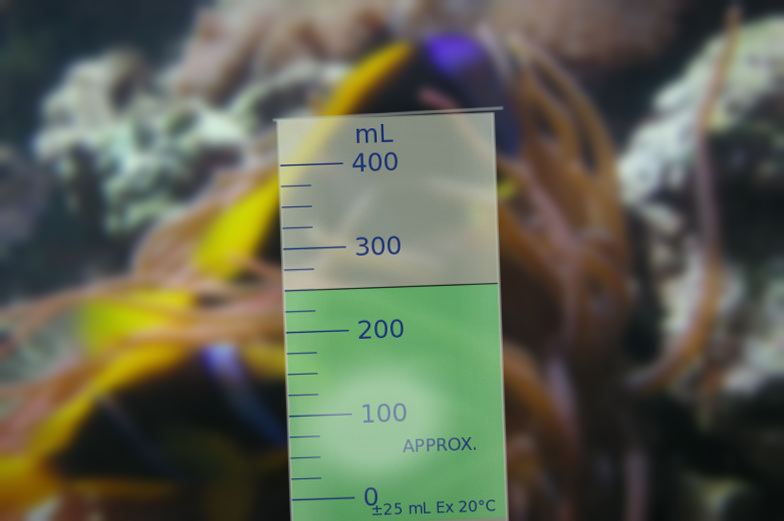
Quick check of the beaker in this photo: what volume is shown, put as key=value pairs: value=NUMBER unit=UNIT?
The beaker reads value=250 unit=mL
